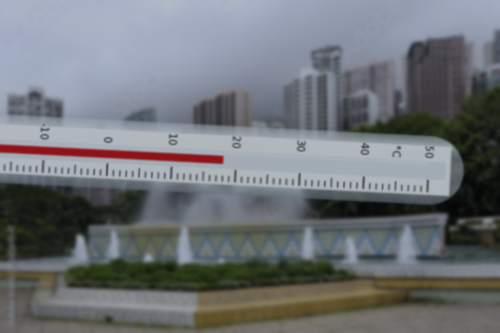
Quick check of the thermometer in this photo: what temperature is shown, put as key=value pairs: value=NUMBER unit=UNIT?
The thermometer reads value=18 unit=°C
